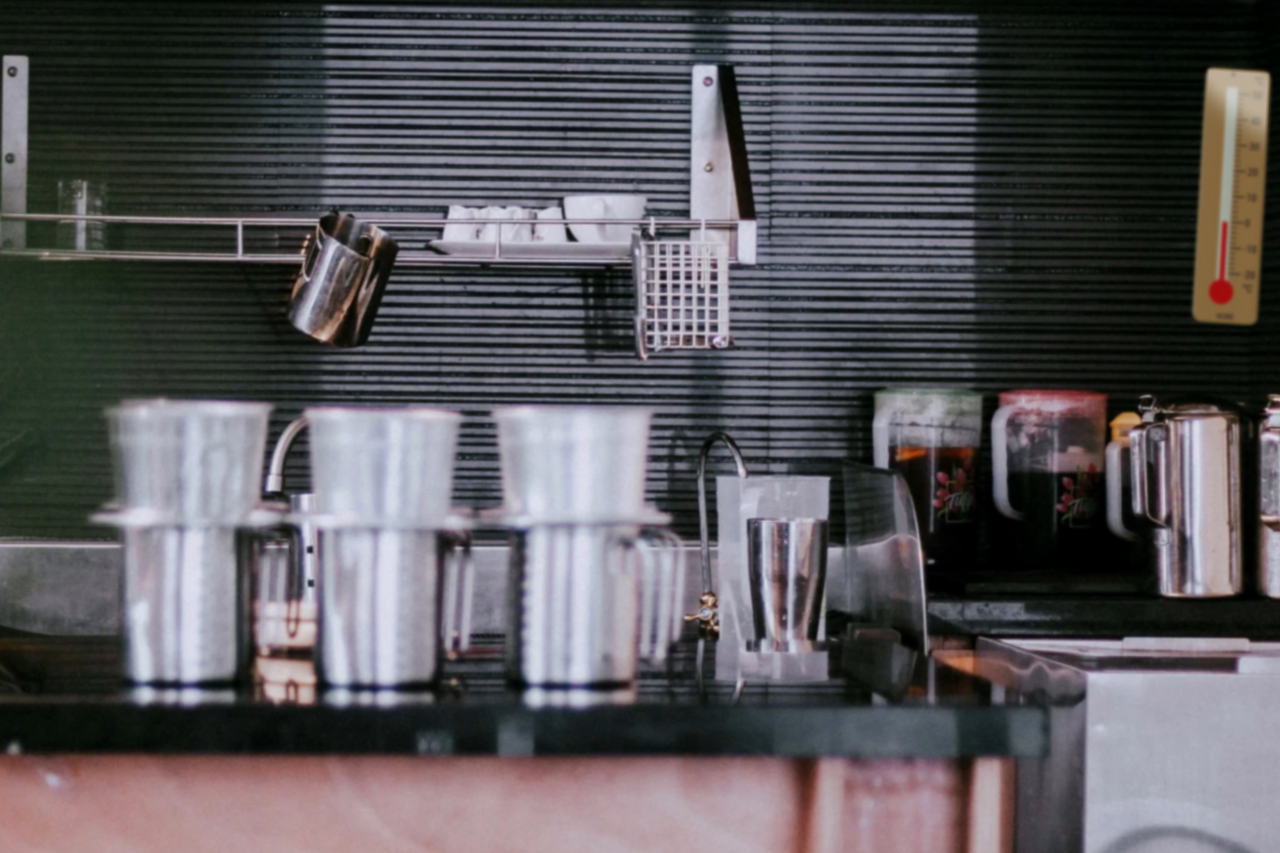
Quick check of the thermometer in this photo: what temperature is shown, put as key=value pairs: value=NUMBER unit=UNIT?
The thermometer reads value=0 unit=°C
